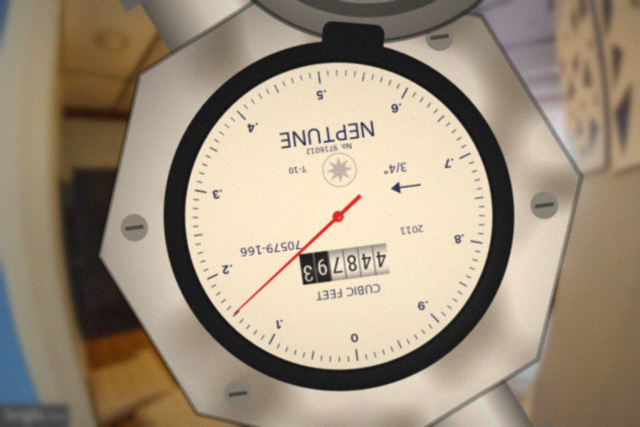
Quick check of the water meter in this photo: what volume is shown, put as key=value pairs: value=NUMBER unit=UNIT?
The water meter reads value=448793.15 unit=ft³
